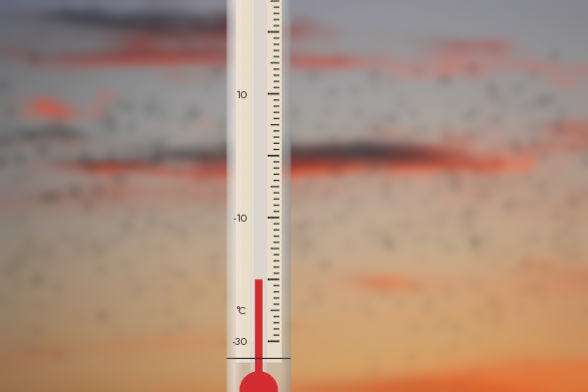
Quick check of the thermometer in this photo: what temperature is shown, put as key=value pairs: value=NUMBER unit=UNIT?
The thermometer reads value=-20 unit=°C
